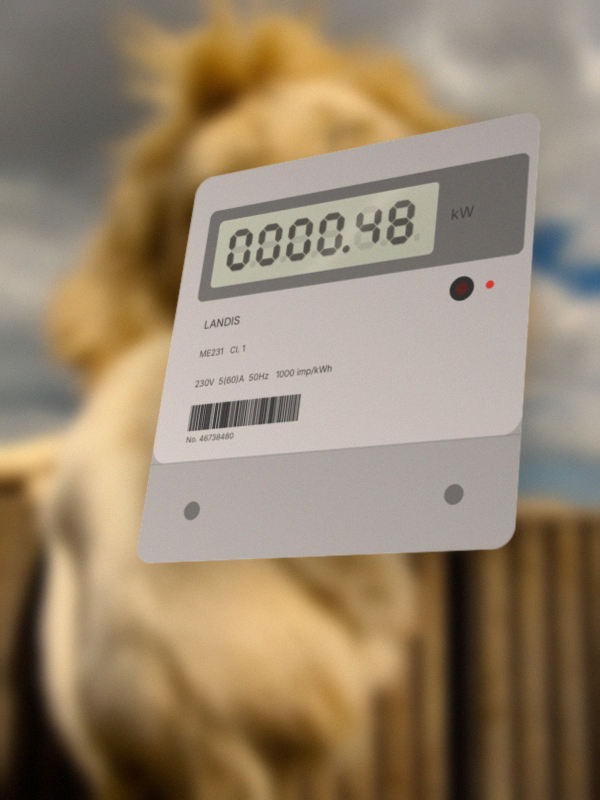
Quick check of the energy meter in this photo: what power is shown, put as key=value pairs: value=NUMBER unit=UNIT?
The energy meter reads value=0.48 unit=kW
